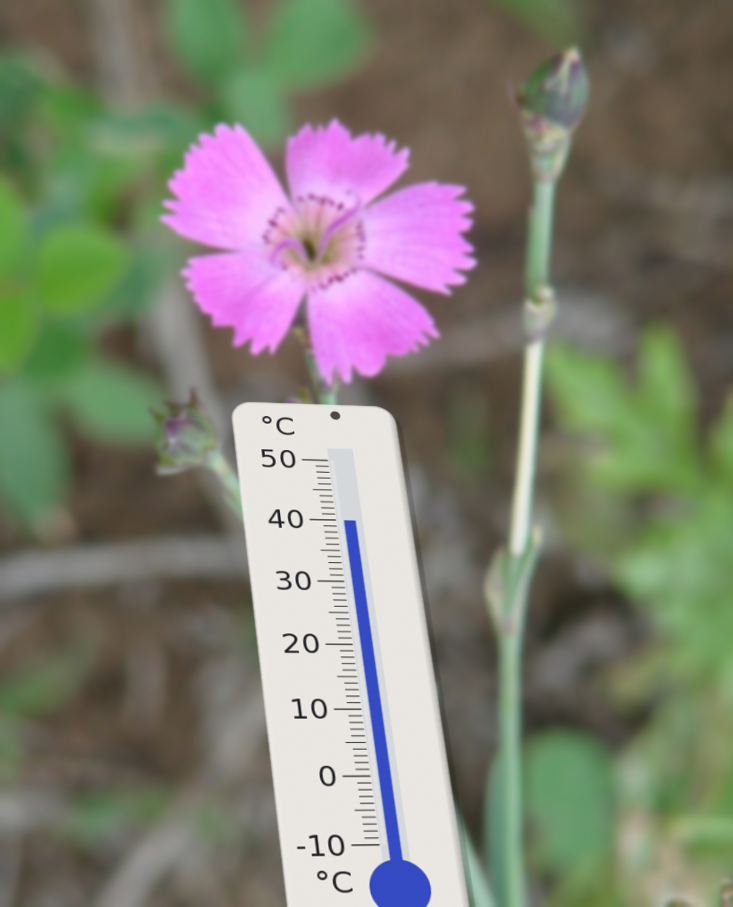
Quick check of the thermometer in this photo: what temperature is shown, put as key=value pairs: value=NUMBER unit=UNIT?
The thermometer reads value=40 unit=°C
